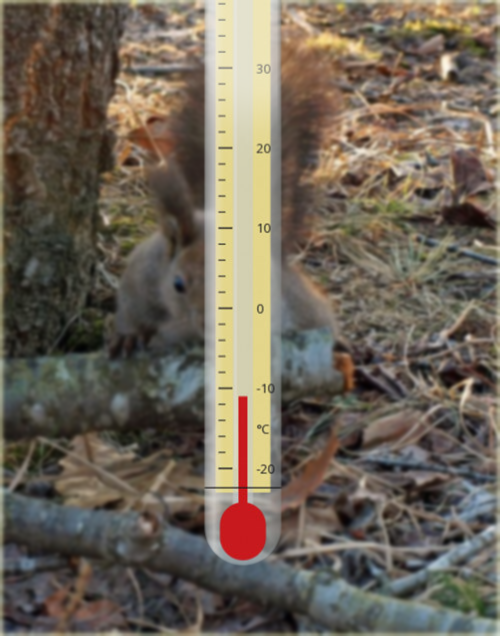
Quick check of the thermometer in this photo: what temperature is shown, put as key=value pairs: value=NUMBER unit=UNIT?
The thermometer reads value=-11 unit=°C
